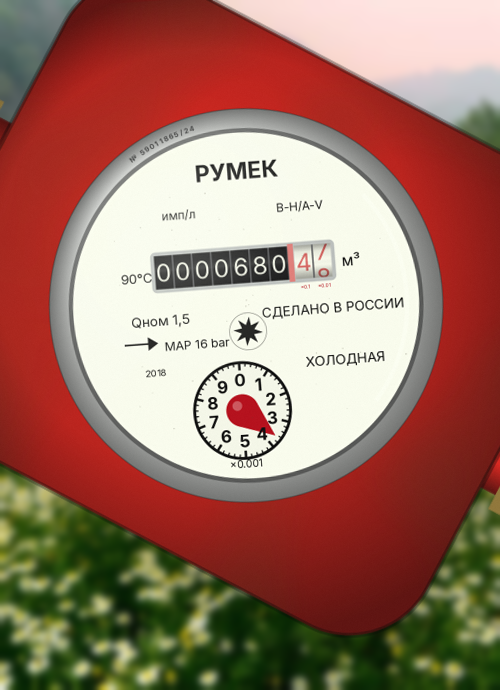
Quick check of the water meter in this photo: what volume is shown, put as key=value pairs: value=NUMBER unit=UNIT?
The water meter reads value=680.473 unit=m³
